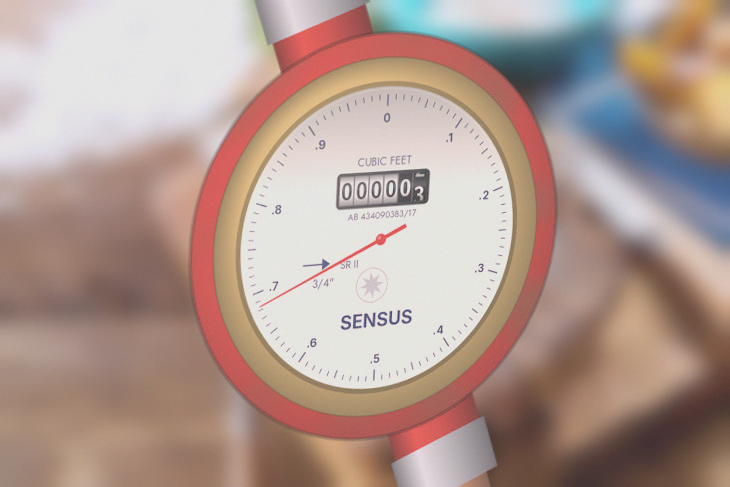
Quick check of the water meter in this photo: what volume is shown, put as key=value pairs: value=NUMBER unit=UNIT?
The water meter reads value=2.68 unit=ft³
